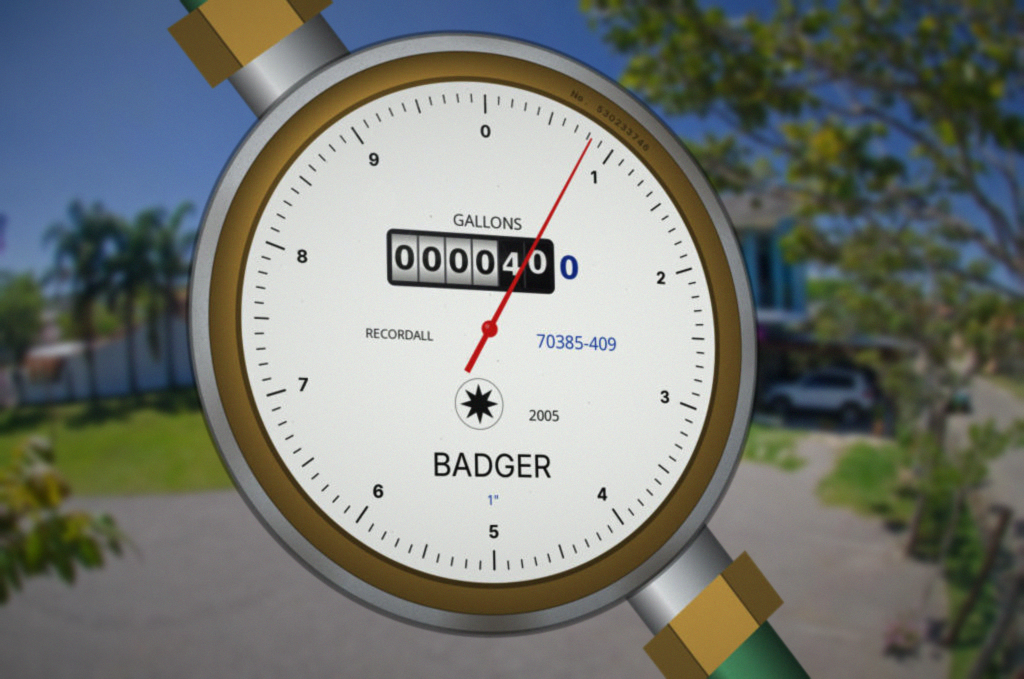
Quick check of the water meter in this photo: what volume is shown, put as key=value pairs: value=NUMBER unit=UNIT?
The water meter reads value=400.8 unit=gal
